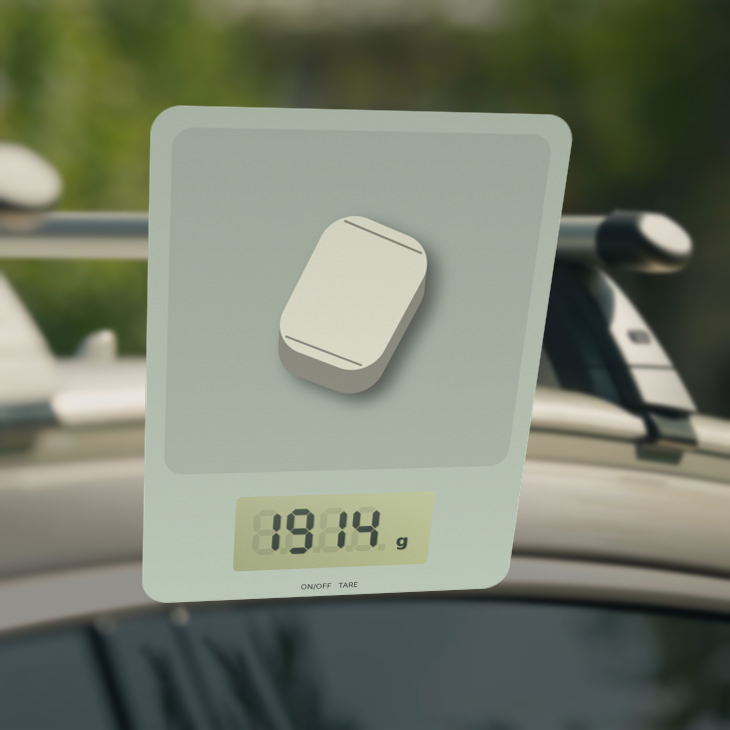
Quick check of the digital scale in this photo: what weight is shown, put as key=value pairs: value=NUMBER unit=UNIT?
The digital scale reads value=1914 unit=g
